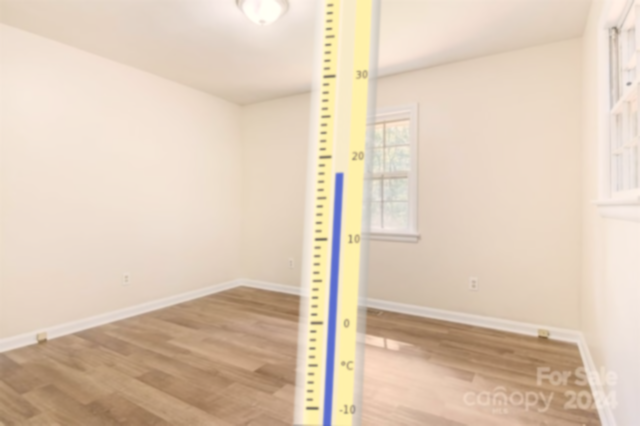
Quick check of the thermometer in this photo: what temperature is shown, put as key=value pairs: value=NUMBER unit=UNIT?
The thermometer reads value=18 unit=°C
